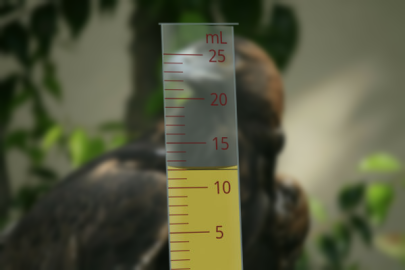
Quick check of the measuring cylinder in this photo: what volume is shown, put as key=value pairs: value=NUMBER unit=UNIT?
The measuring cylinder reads value=12 unit=mL
